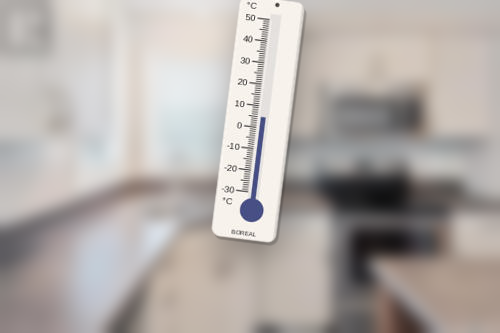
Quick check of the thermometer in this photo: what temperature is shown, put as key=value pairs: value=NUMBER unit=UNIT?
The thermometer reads value=5 unit=°C
